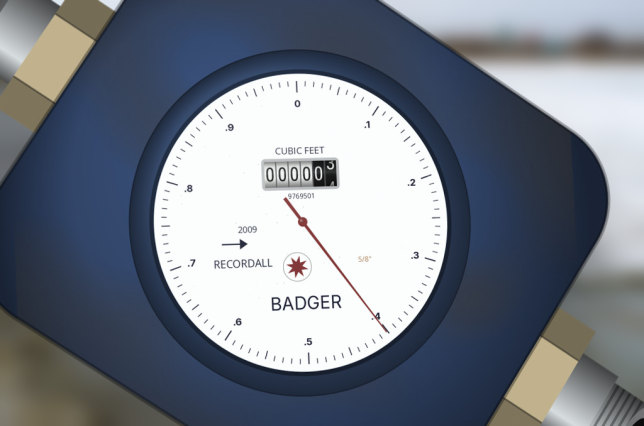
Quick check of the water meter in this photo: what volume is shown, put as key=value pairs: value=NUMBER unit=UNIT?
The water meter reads value=3.40 unit=ft³
